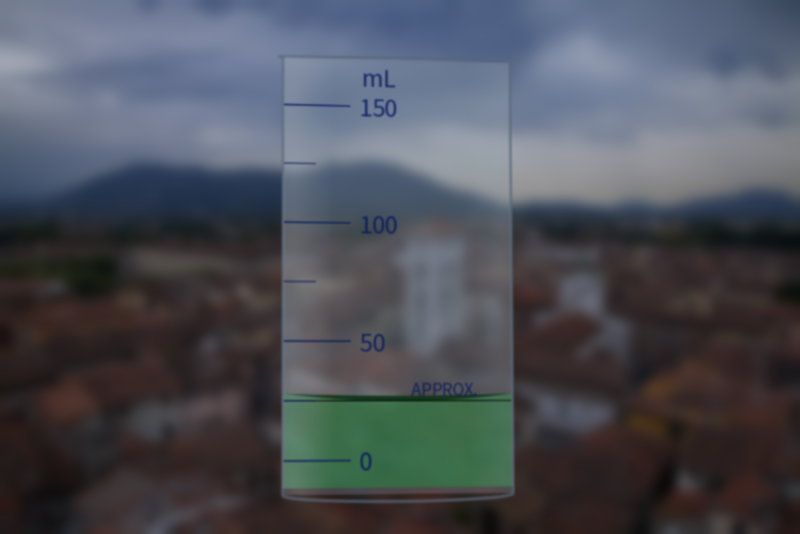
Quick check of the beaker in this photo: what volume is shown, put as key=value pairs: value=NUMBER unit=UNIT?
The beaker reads value=25 unit=mL
